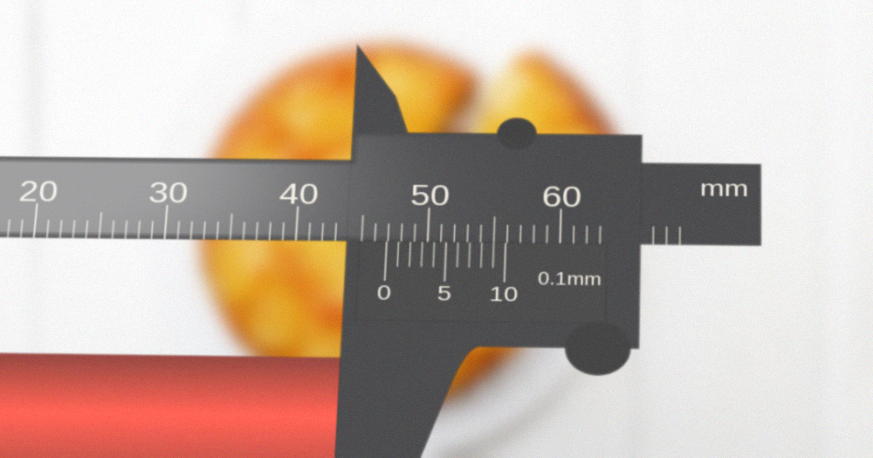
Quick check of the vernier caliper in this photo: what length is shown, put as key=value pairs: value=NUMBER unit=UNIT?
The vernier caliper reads value=46.9 unit=mm
